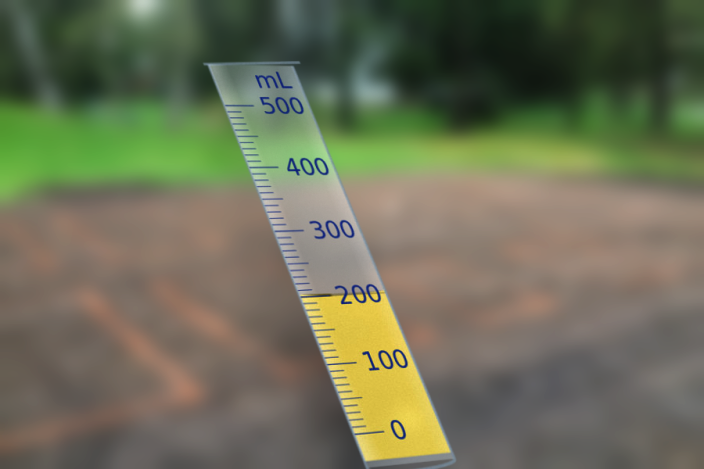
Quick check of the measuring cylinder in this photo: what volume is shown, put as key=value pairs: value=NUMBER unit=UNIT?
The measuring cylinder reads value=200 unit=mL
